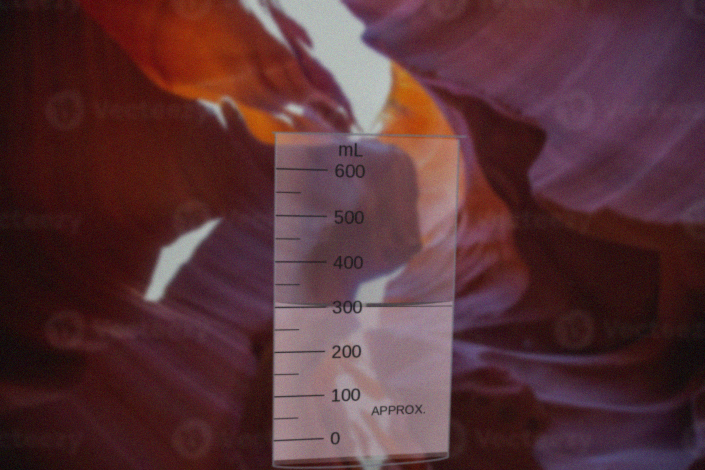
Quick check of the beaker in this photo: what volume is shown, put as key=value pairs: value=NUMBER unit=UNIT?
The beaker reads value=300 unit=mL
